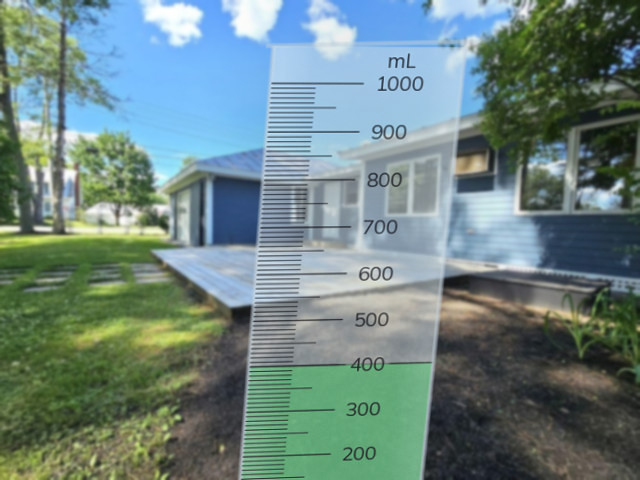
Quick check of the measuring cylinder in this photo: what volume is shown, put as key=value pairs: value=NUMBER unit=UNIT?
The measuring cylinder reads value=400 unit=mL
